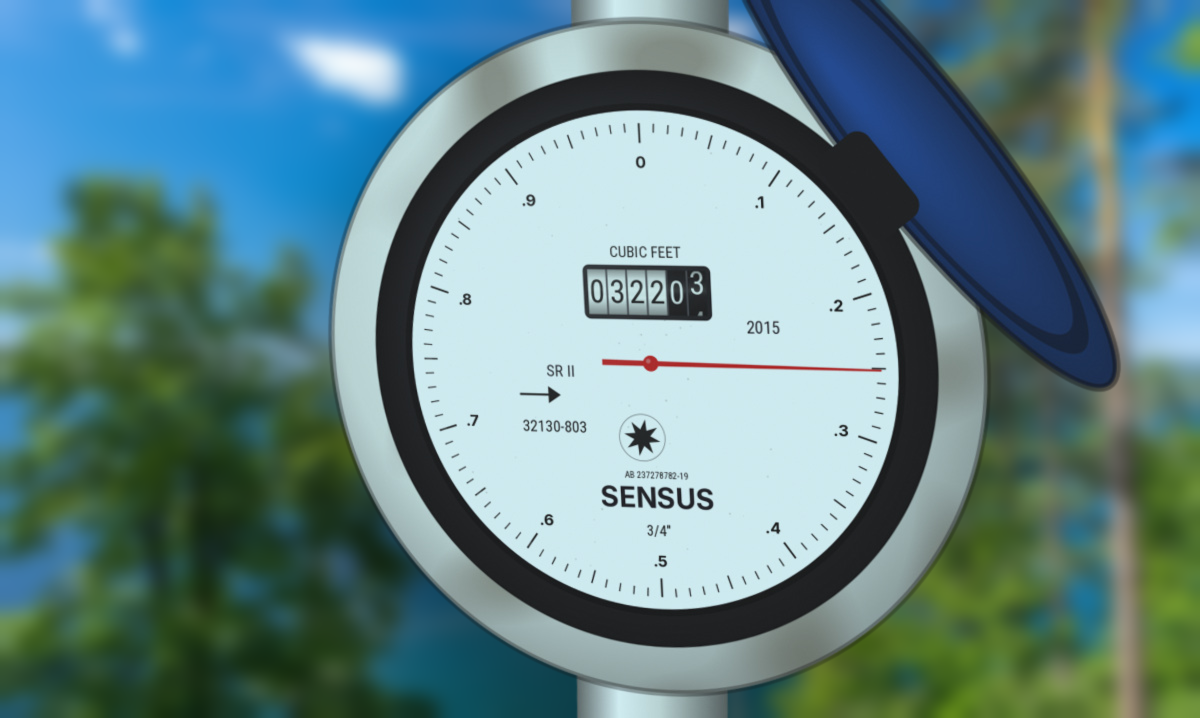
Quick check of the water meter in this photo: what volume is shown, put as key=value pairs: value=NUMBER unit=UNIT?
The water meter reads value=32203.25 unit=ft³
